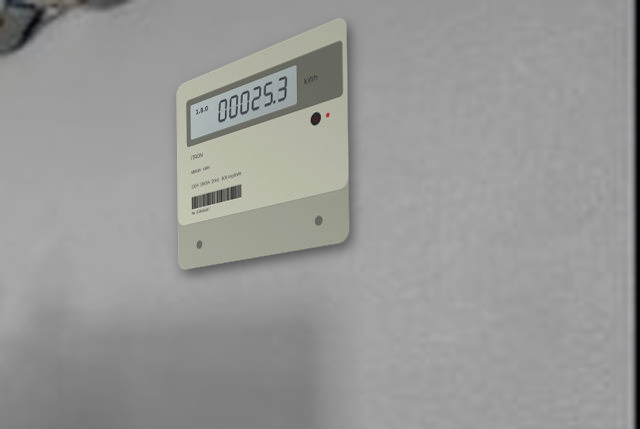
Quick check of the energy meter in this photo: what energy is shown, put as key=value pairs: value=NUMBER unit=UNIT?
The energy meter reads value=25.3 unit=kWh
